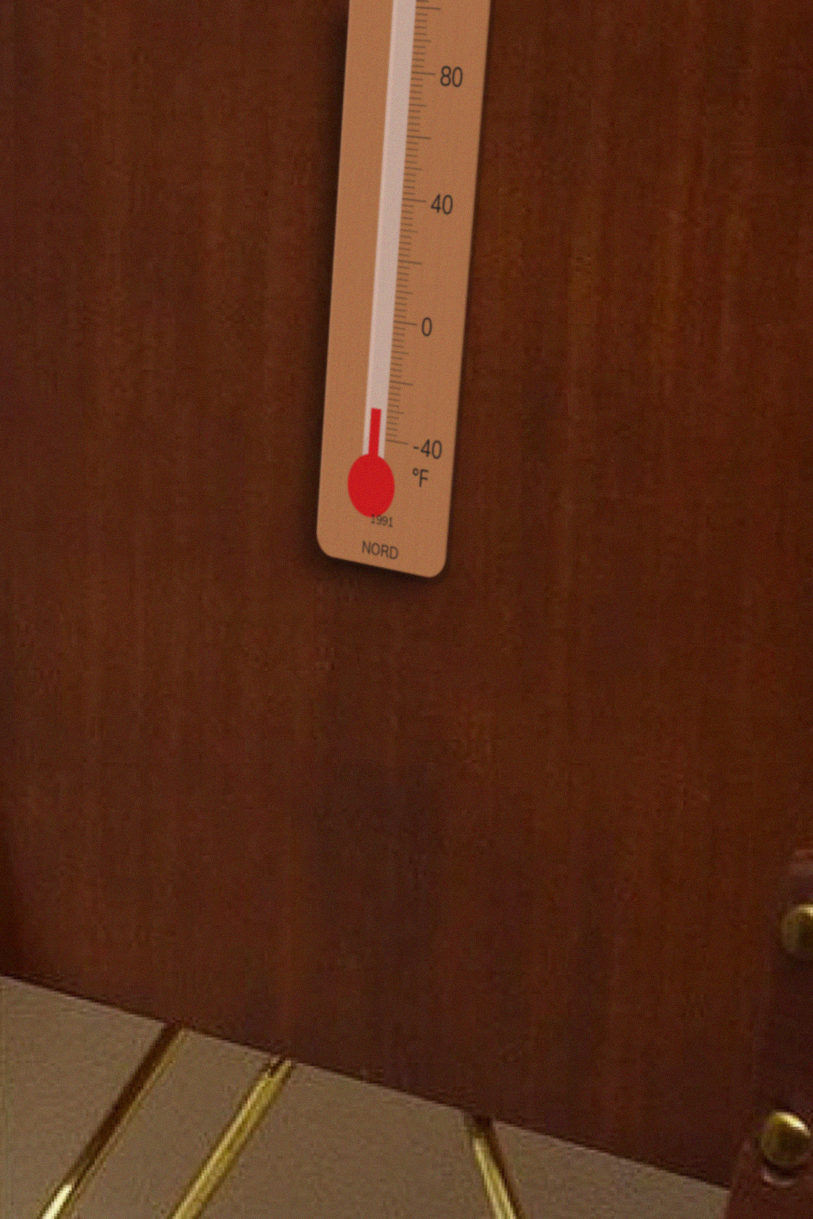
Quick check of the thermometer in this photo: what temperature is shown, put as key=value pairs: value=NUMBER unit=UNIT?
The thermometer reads value=-30 unit=°F
